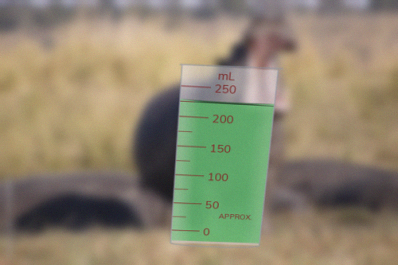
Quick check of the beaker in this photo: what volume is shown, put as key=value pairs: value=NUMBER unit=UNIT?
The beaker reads value=225 unit=mL
